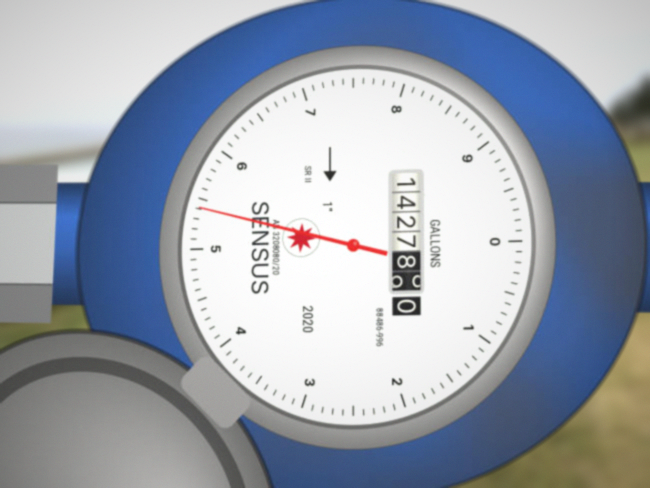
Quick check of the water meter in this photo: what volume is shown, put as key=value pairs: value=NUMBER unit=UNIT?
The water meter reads value=1427885.4 unit=gal
